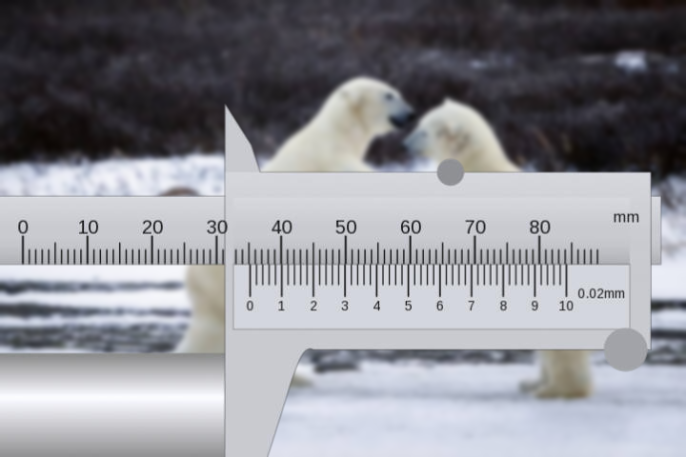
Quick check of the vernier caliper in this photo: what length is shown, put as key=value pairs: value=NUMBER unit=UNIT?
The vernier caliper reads value=35.2 unit=mm
